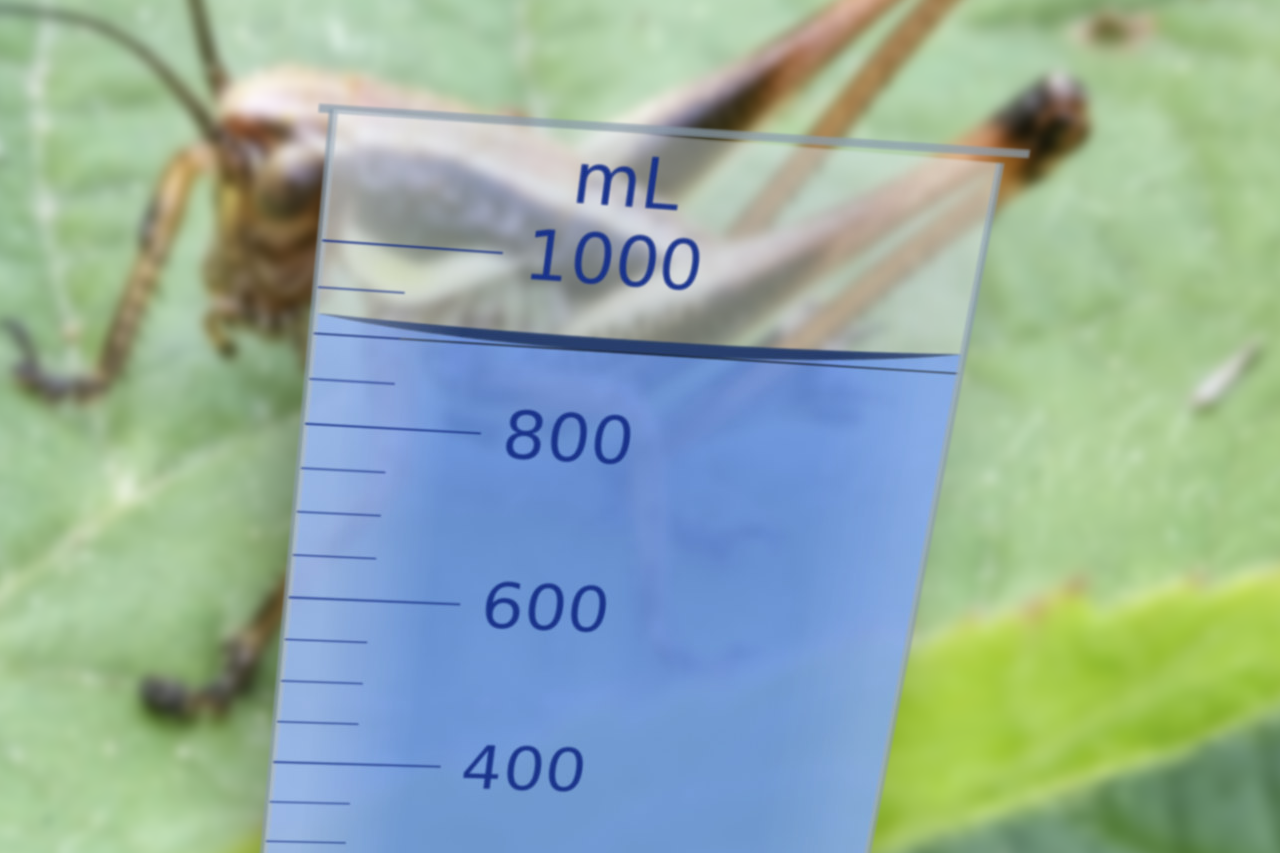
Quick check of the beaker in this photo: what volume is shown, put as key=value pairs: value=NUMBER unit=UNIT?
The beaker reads value=900 unit=mL
